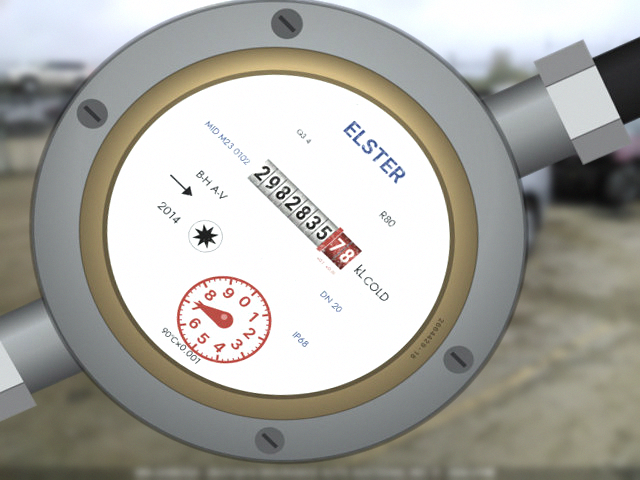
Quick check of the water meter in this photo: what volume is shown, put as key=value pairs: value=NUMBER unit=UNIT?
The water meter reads value=2982835.787 unit=kL
